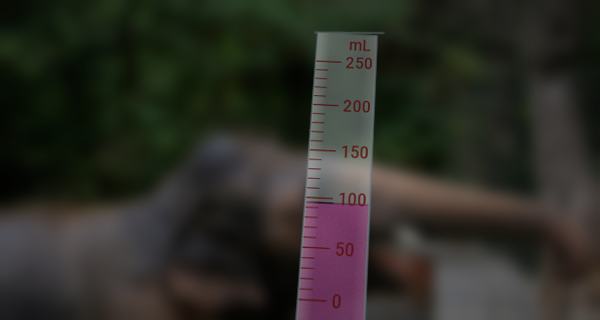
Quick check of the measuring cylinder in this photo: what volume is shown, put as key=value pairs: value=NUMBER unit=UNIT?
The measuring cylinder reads value=95 unit=mL
